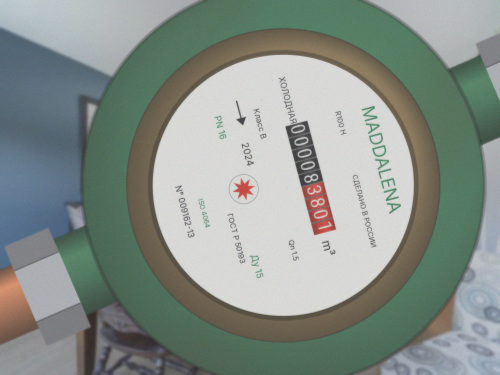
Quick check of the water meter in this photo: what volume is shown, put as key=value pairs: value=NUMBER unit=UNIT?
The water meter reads value=8.3801 unit=m³
